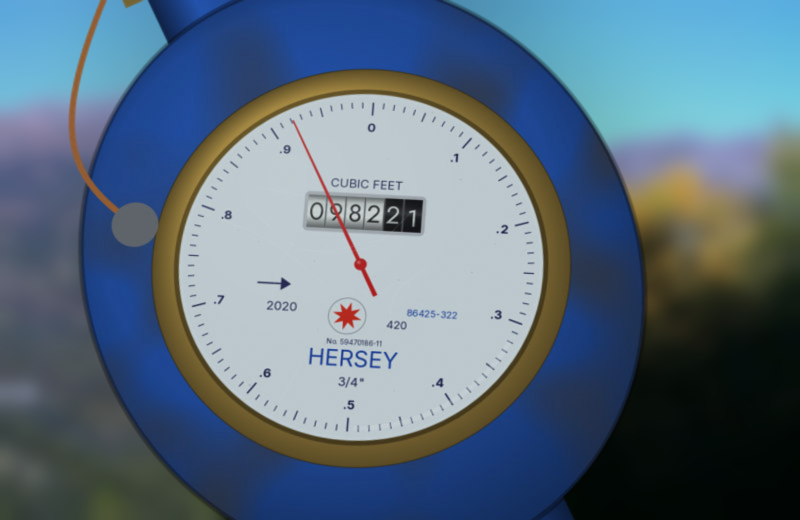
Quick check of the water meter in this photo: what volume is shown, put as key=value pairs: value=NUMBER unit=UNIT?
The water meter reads value=98220.92 unit=ft³
